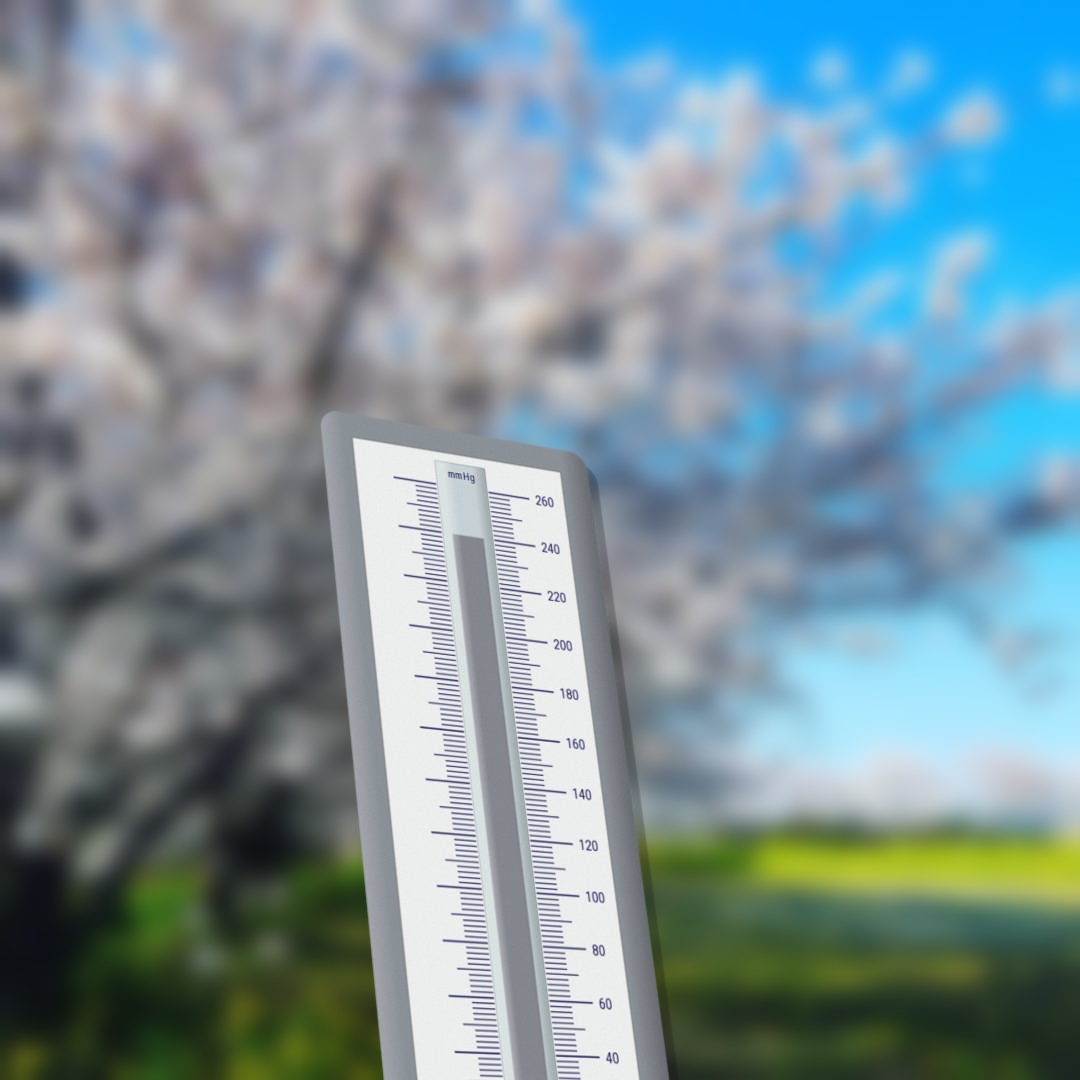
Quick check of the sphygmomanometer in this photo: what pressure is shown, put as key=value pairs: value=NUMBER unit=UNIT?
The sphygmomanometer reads value=240 unit=mmHg
